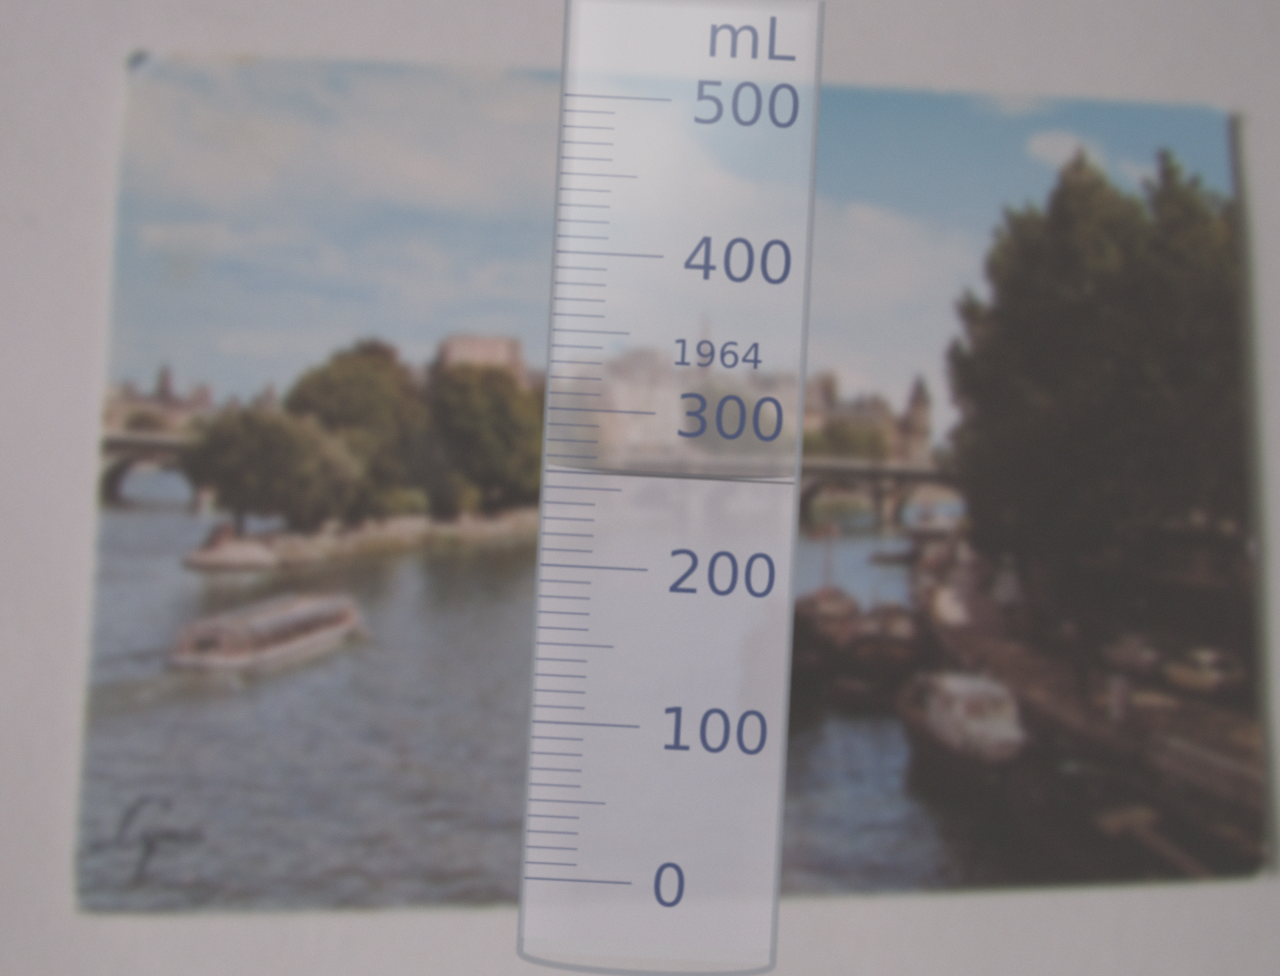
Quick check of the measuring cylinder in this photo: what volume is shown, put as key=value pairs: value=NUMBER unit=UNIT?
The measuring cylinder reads value=260 unit=mL
